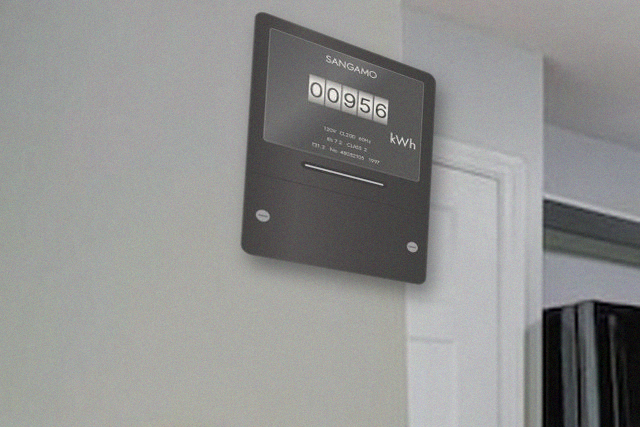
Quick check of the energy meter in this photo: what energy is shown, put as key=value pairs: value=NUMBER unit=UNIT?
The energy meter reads value=956 unit=kWh
